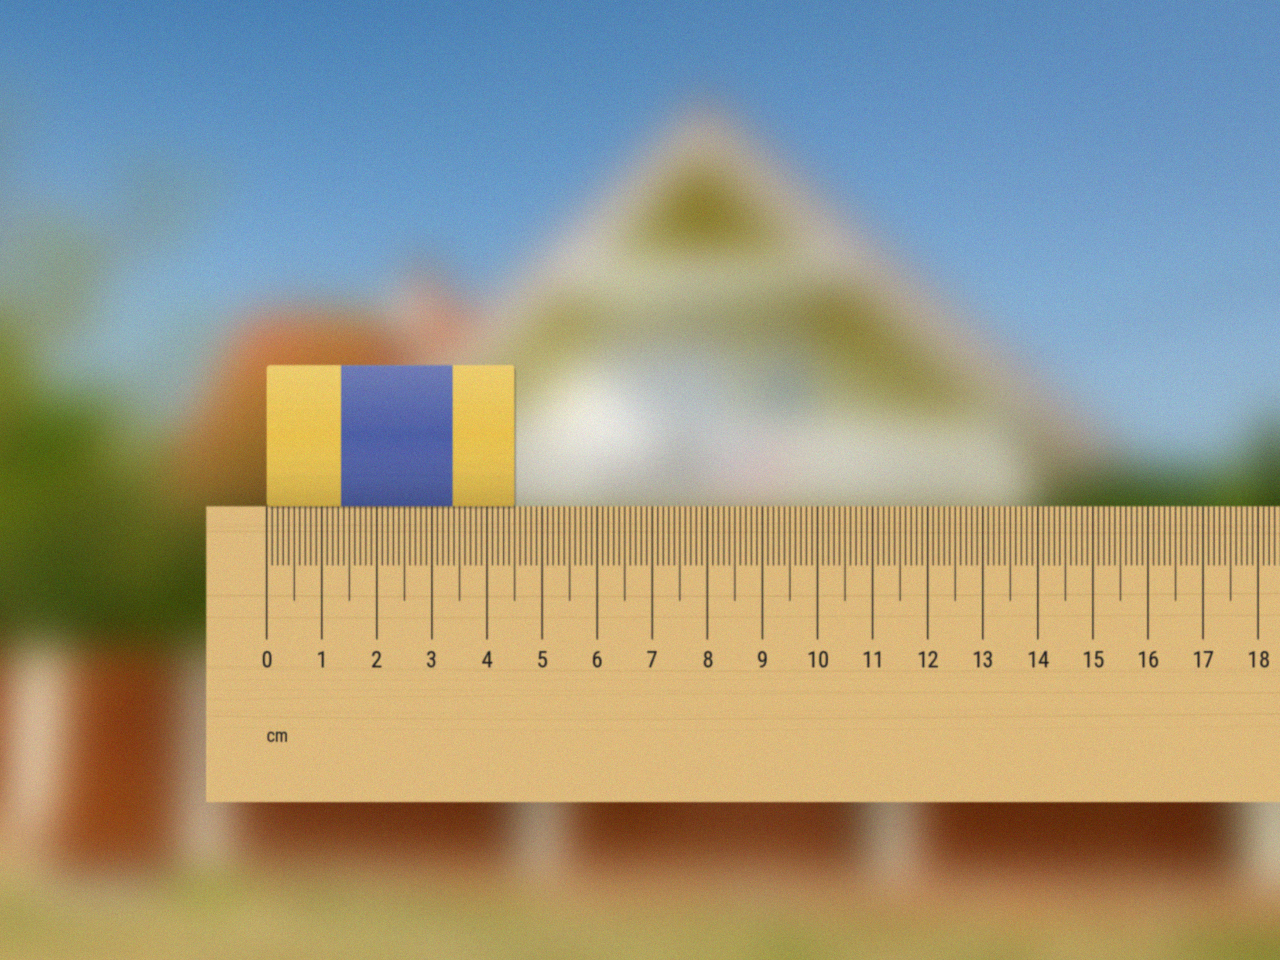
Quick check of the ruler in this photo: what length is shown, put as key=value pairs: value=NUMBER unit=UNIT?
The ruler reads value=4.5 unit=cm
